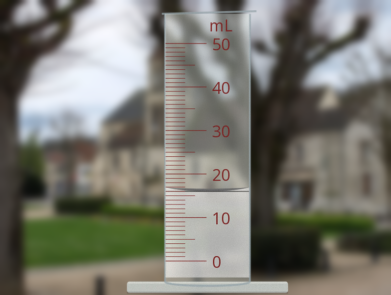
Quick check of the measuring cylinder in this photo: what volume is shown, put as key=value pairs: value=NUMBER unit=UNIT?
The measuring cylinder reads value=16 unit=mL
